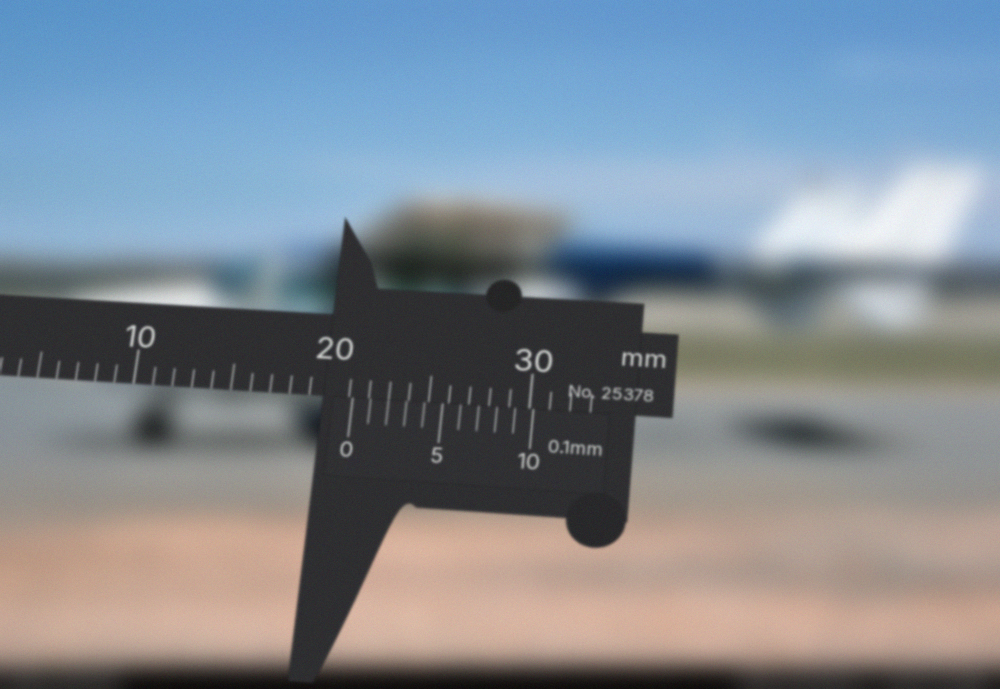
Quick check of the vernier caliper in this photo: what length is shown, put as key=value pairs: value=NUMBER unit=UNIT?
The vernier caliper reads value=21.2 unit=mm
